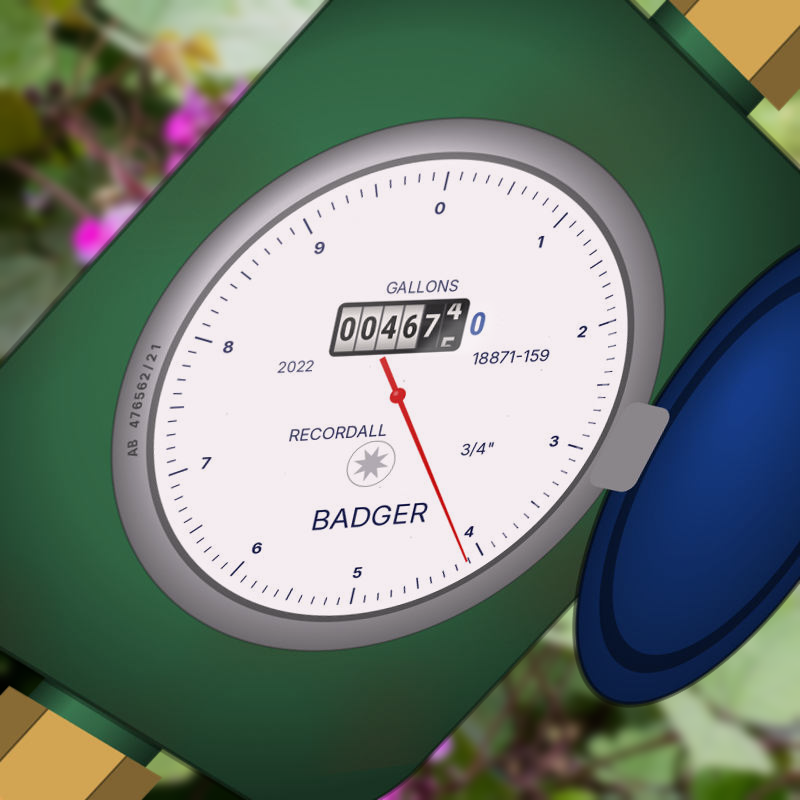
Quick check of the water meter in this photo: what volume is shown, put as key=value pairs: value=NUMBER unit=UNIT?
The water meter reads value=46744.1 unit=gal
